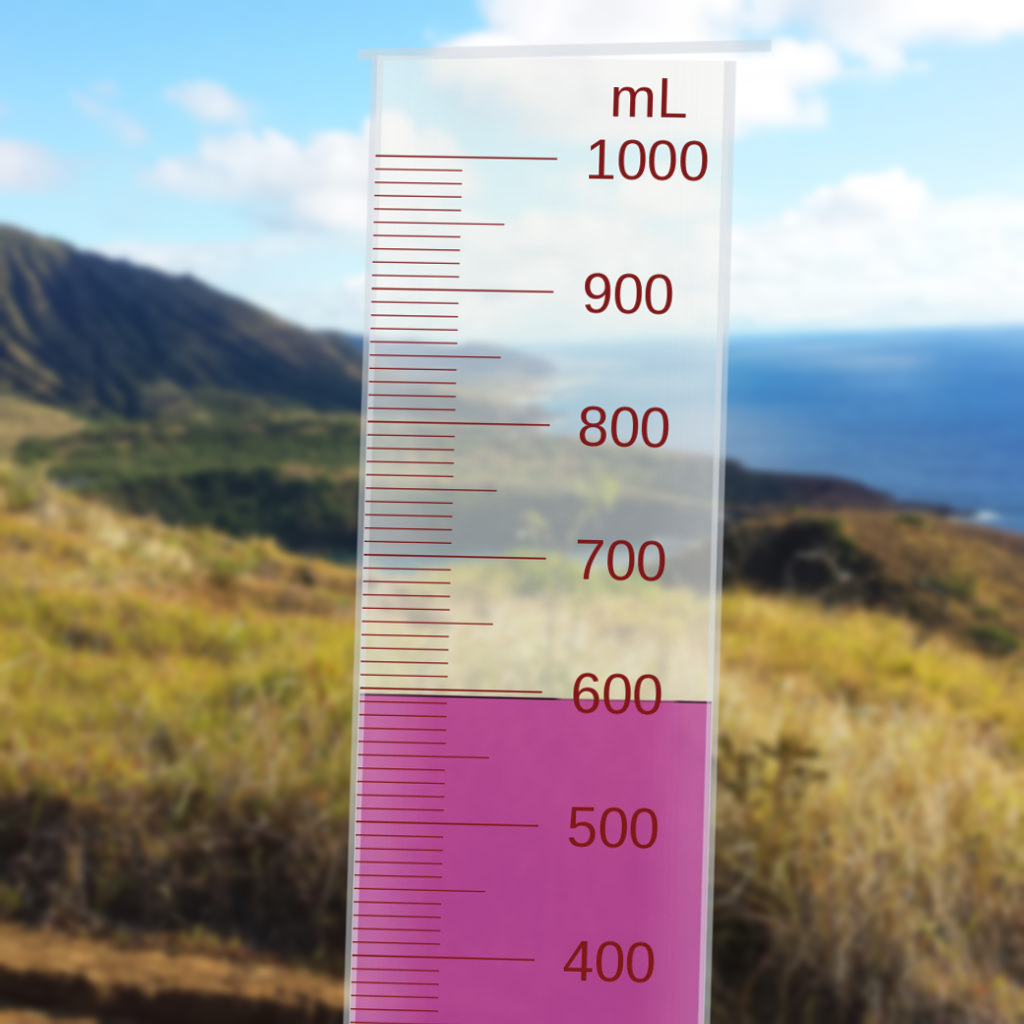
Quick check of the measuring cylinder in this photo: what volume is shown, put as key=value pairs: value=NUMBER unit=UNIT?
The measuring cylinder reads value=595 unit=mL
